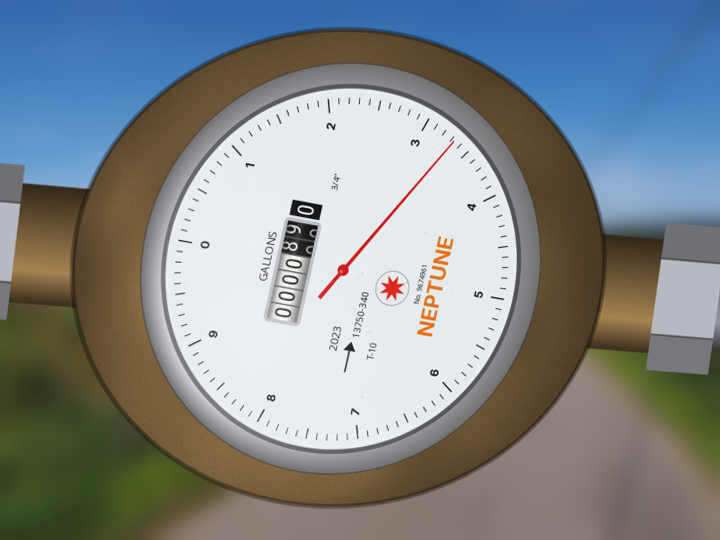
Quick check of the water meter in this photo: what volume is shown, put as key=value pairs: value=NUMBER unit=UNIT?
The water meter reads value=893.3 unit=gal
